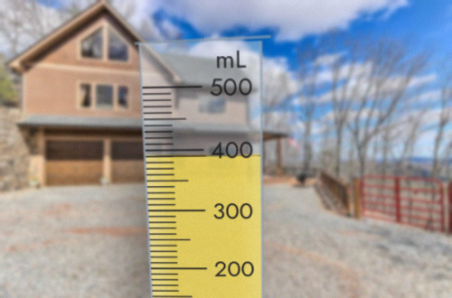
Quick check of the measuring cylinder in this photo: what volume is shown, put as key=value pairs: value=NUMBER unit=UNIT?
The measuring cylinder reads value=390 unit=mL
